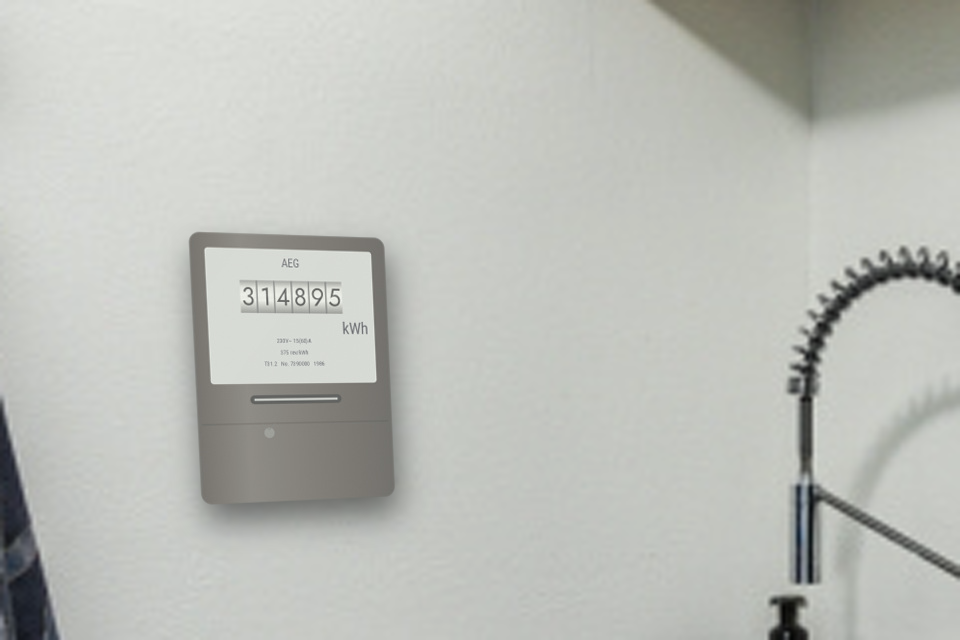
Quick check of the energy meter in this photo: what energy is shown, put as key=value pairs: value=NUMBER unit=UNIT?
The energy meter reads value=314895 unit=kWh
